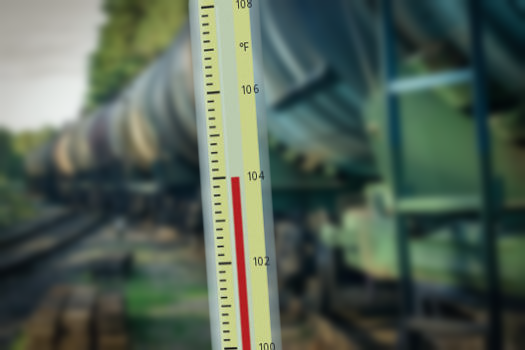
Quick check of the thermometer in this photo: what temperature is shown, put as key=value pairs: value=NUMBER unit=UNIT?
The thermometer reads value=104 unit=°F
